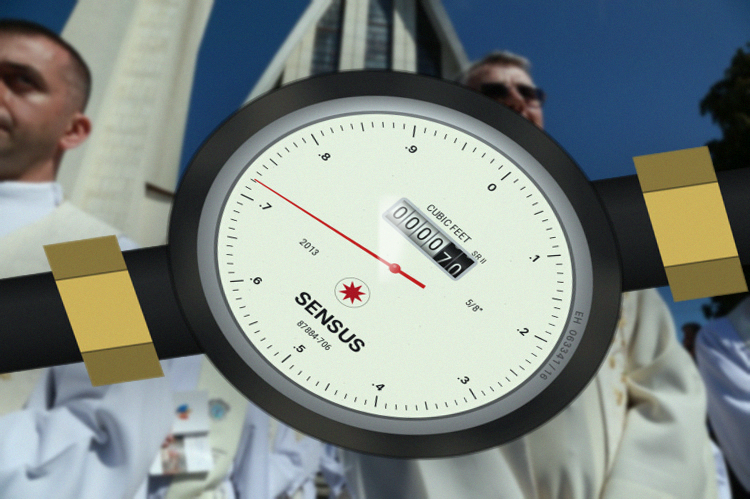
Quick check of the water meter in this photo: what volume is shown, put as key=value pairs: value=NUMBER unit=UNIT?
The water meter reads value=69.72 unit=ft³
